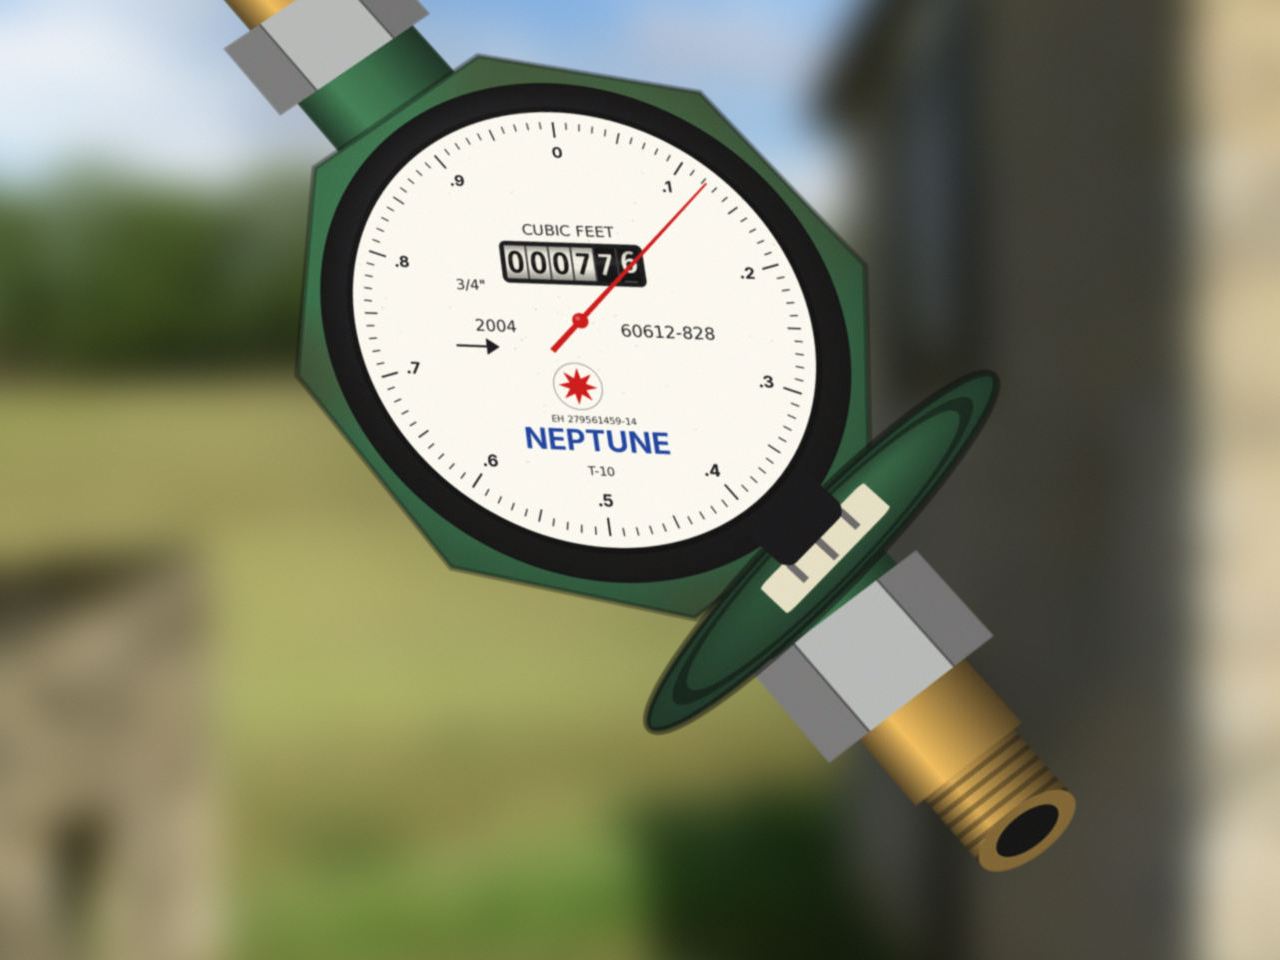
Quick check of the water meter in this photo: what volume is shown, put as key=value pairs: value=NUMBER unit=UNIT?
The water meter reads value=776.12 unit=ft³
